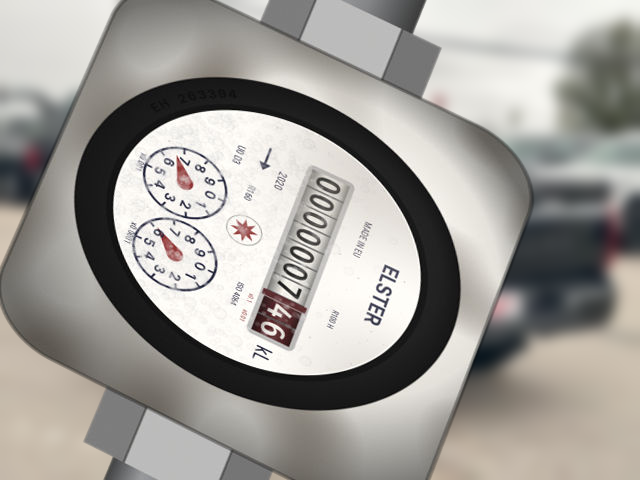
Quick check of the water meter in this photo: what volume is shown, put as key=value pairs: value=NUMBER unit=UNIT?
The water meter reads value=7.4666 unit=kL
